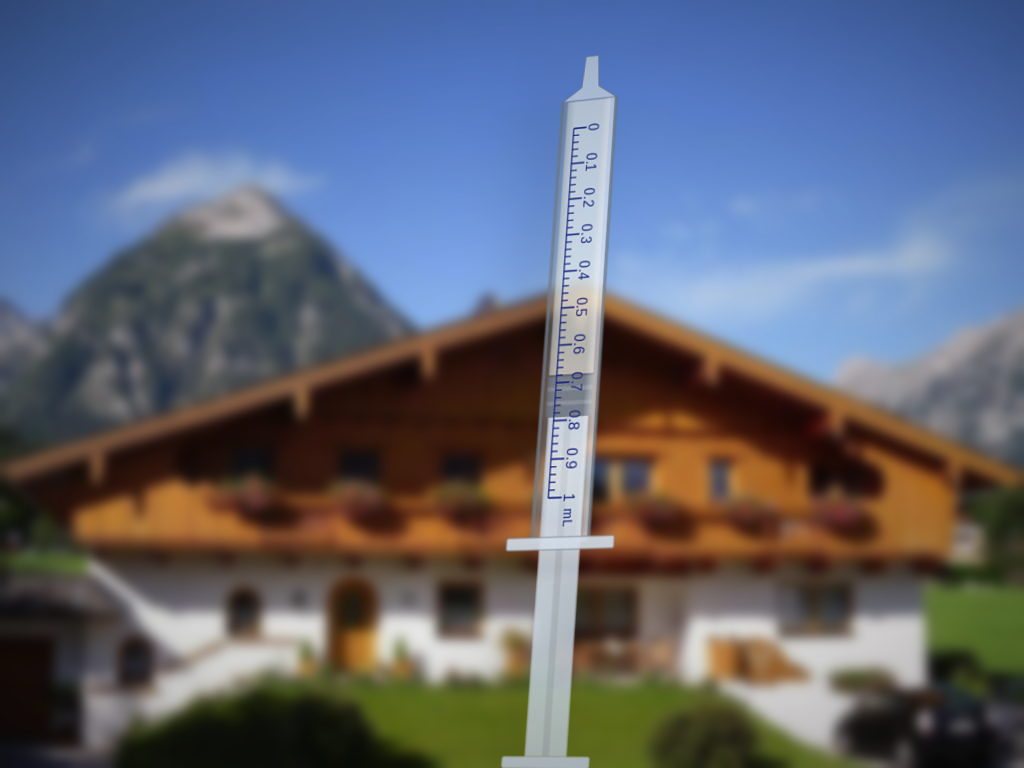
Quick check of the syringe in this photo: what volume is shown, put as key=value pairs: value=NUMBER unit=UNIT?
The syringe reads value=0.68 unit=mL
